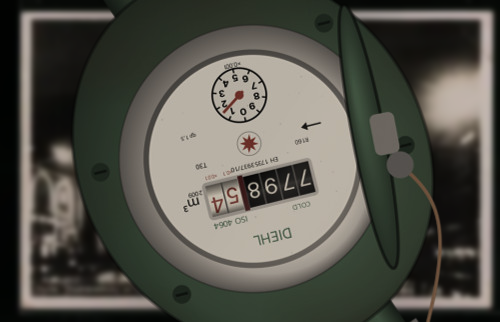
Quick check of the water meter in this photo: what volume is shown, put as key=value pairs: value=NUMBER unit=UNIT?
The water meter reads value=7798.541 unit=m³
